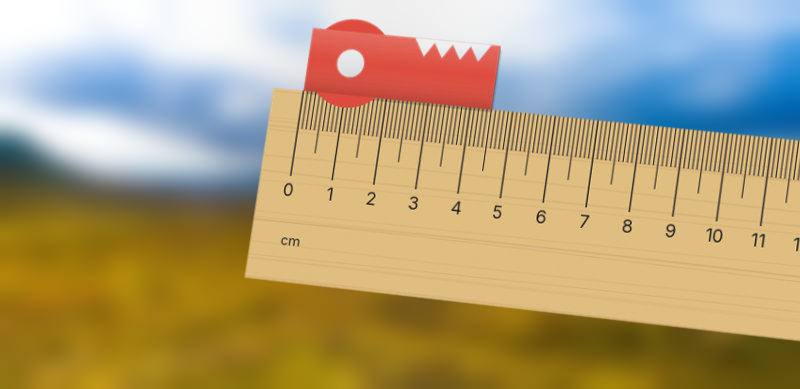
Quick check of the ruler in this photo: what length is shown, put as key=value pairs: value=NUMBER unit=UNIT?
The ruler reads value=4.5 unit=cm
